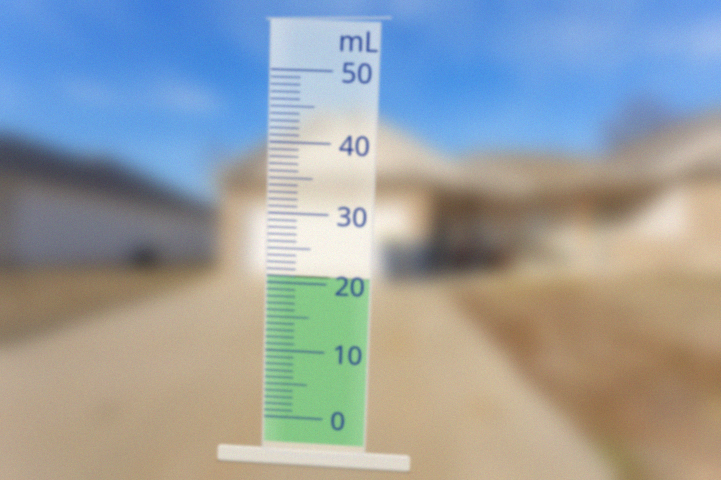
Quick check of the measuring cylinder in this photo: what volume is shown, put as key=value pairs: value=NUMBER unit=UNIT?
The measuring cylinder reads value=21 unit=mL
